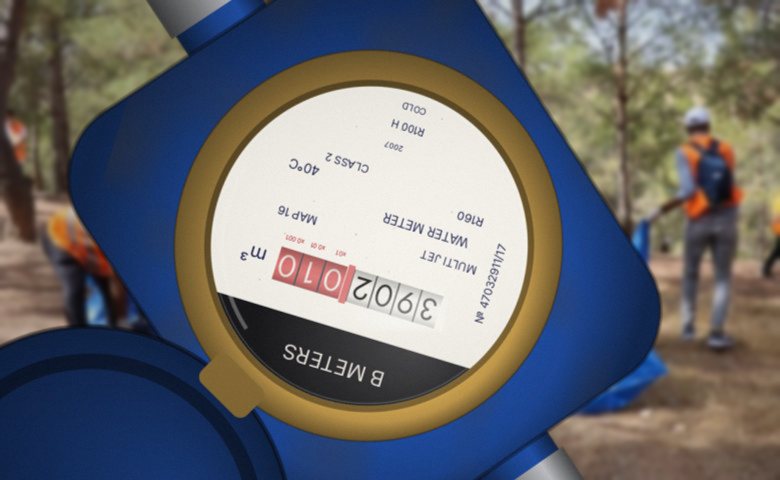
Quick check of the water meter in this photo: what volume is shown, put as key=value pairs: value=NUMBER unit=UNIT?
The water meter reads value=3902.010 unit=m³
